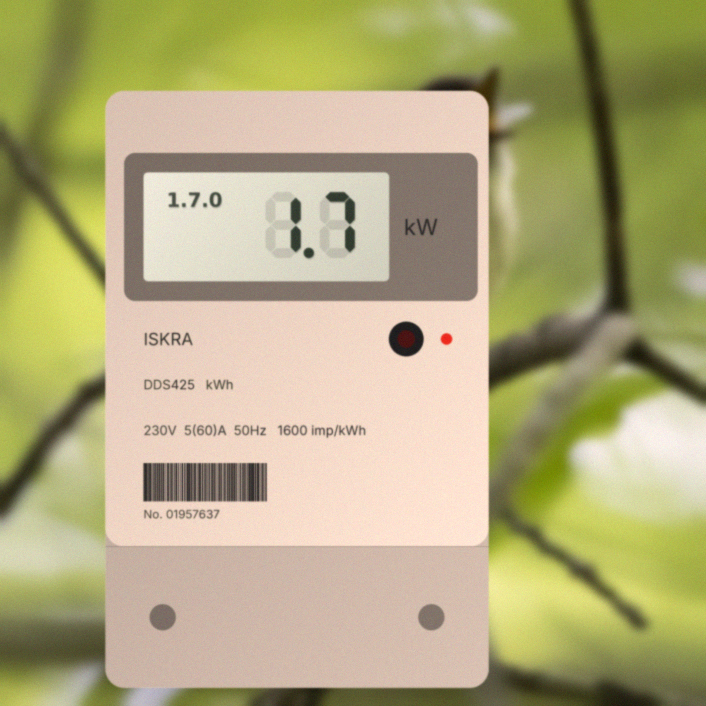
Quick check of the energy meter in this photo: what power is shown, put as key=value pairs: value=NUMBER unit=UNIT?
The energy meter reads value=1.7 unit=kW
